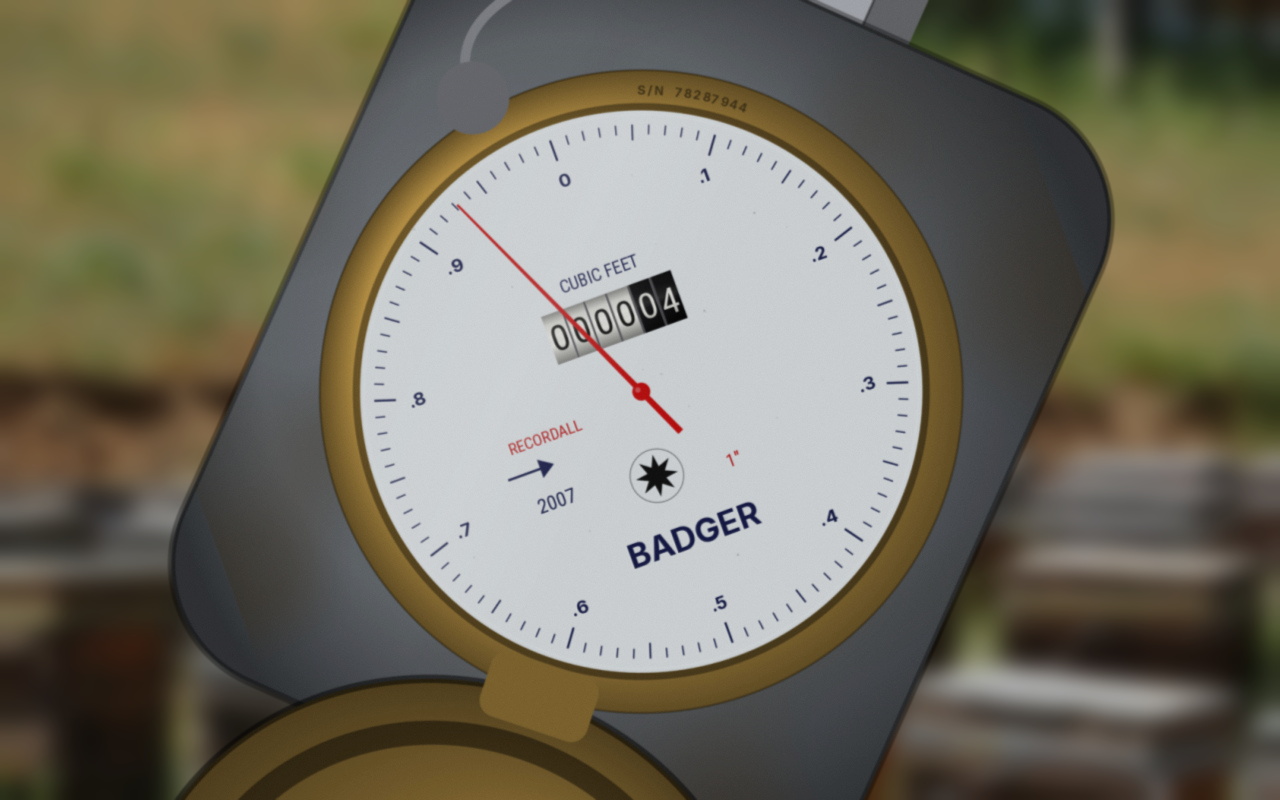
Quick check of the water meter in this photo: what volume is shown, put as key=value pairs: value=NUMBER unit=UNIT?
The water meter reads value=3.93 unit=ft³
